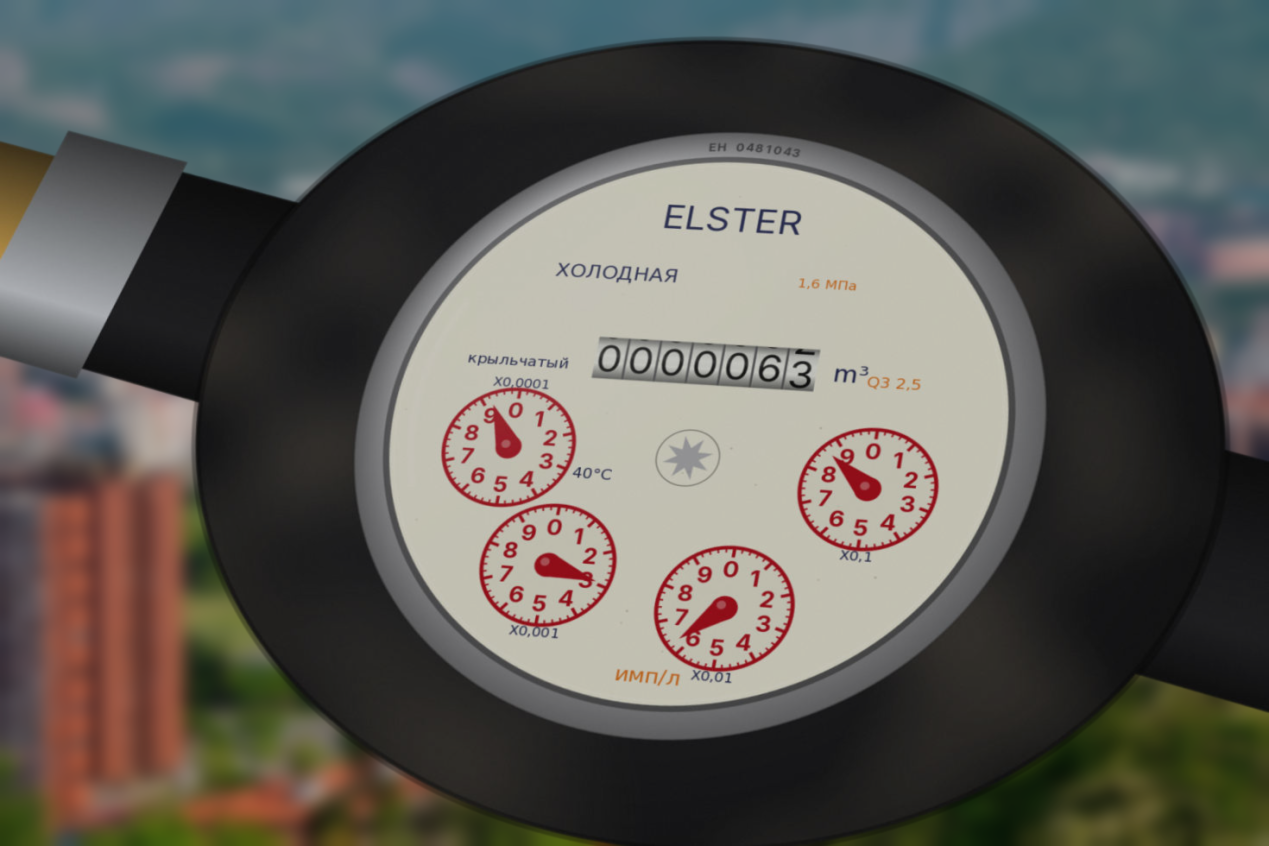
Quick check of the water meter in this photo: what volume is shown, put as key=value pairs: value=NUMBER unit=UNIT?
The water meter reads value=62.8629 unit=m³
